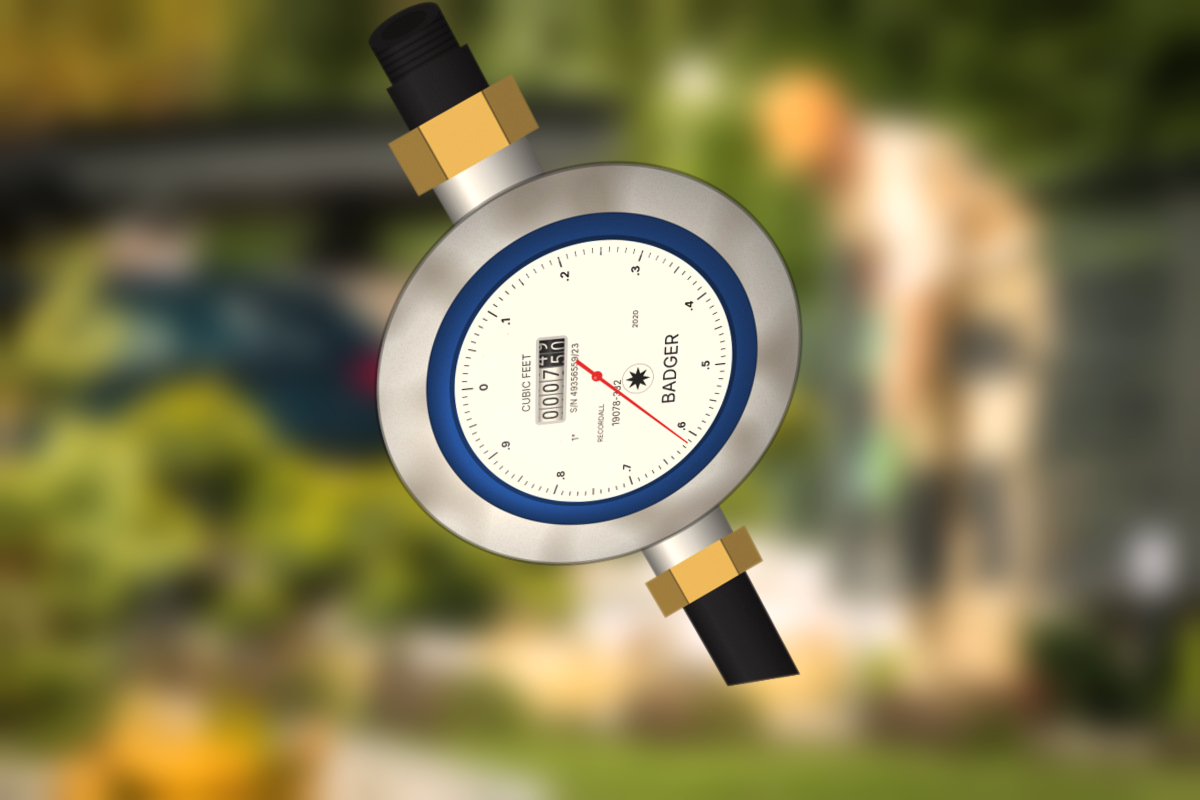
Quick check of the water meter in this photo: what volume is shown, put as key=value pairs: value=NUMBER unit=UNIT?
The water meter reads value=749.61 unit=ft³
